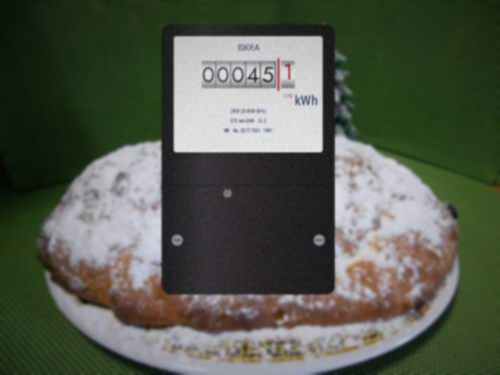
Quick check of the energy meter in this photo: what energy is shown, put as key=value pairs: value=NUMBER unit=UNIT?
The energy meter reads value=45.1 unit=kWh
